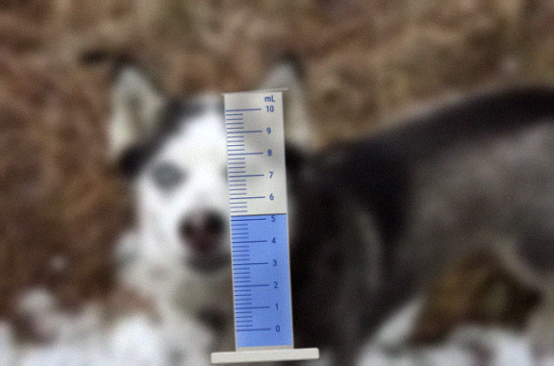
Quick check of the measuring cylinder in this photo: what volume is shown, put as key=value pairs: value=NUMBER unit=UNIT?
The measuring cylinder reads value=5.2 unit=mL
